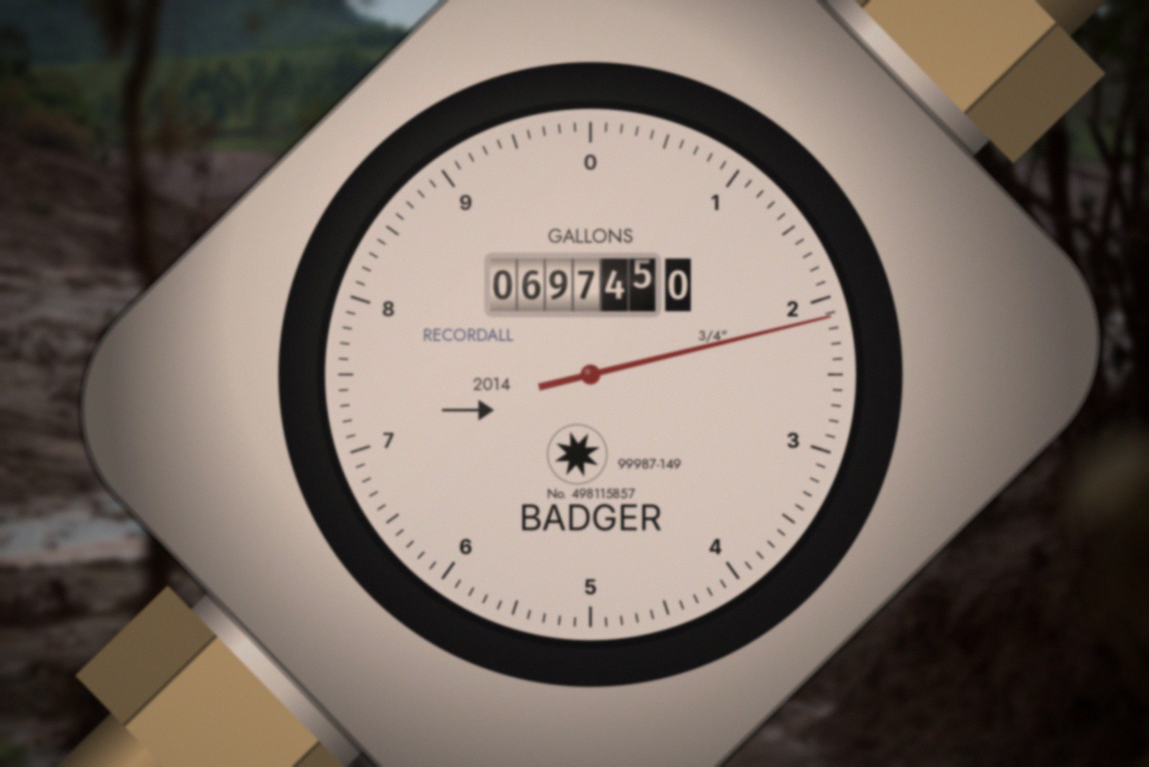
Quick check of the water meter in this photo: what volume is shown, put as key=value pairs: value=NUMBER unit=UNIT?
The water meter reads value=697452.1 unit=gal
